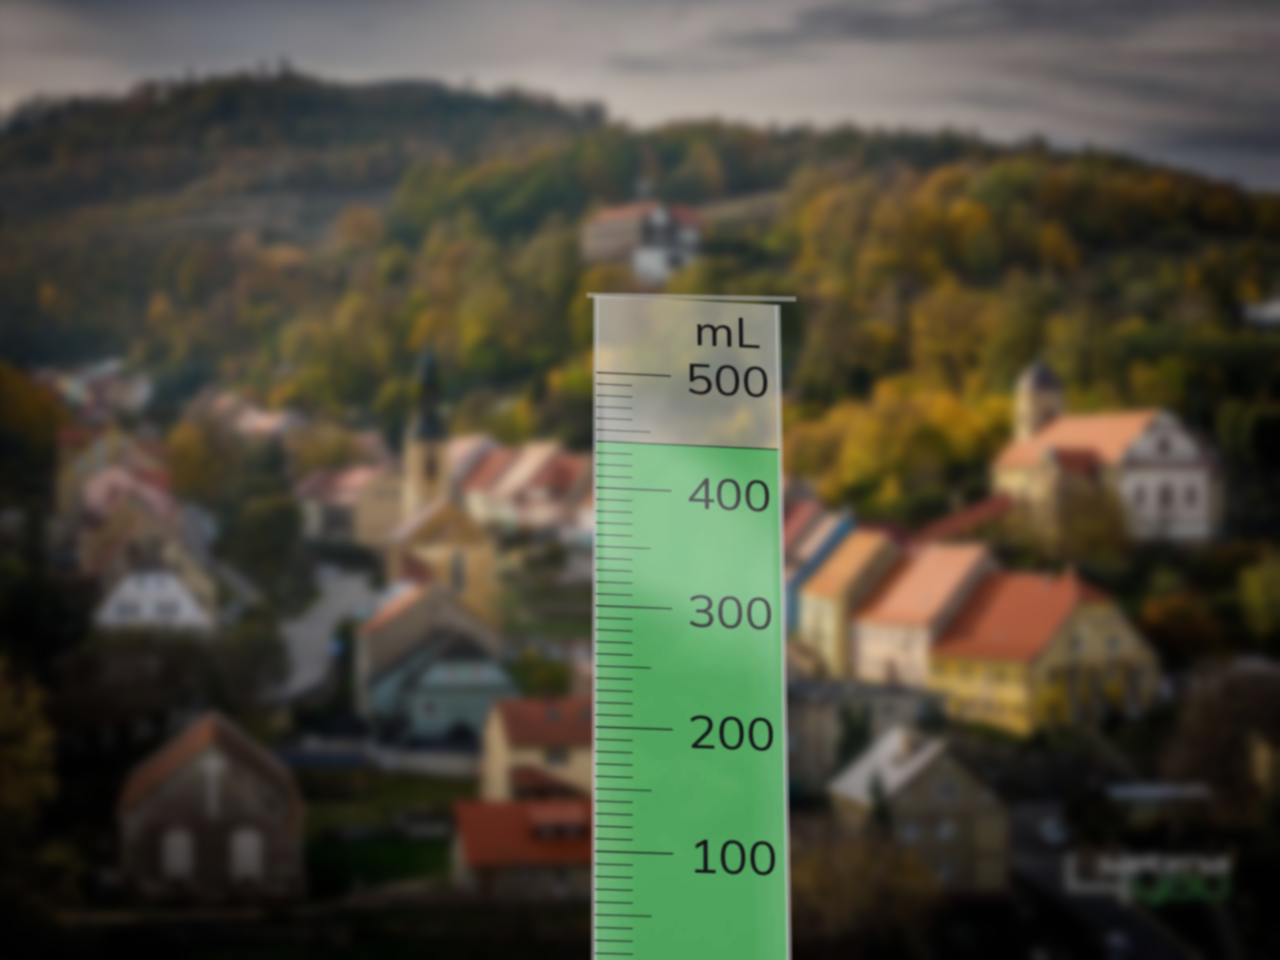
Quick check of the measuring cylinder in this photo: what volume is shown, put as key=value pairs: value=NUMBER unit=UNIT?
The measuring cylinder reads value=440 unit=mL
